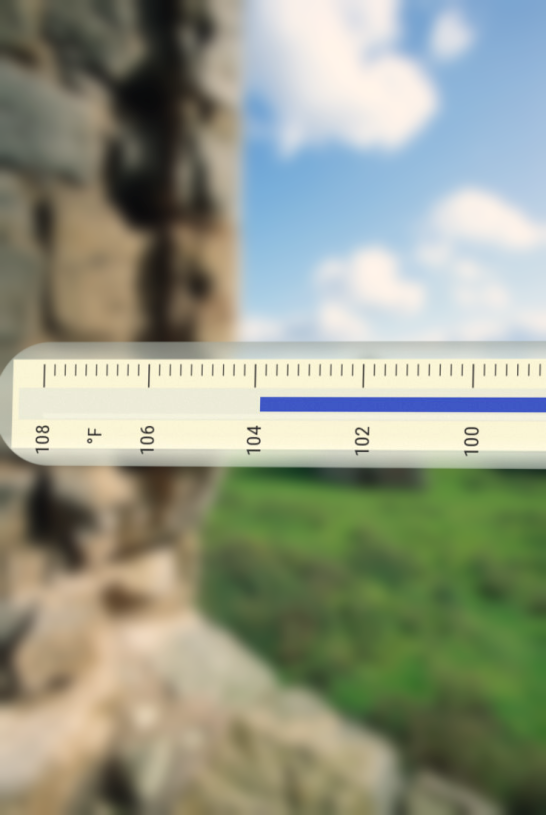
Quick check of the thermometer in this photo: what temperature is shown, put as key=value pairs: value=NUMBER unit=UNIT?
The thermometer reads value=103.9 unit=°F
